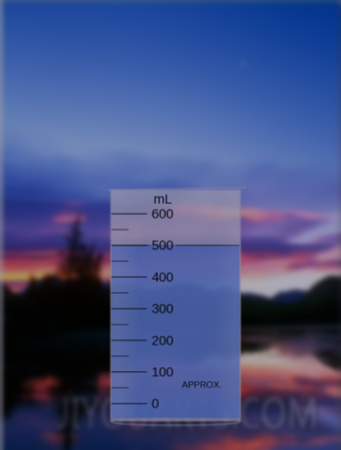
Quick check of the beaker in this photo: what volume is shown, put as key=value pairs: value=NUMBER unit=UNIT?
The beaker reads value=500 unit=mL
